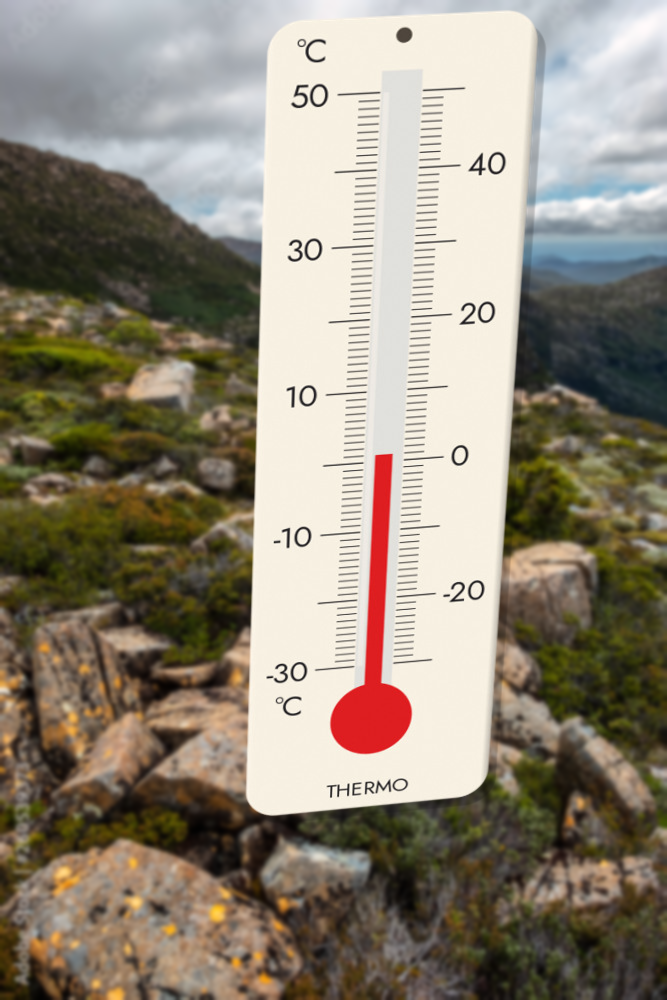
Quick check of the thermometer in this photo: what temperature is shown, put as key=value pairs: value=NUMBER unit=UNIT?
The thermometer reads value=1 unit=°C
